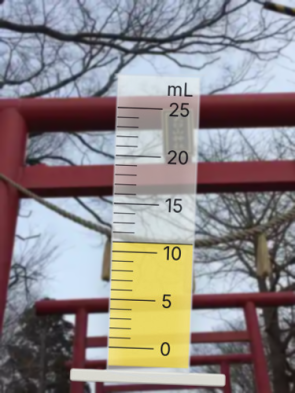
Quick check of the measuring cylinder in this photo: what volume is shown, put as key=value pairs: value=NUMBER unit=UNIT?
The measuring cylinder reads value=11 unit=mL
